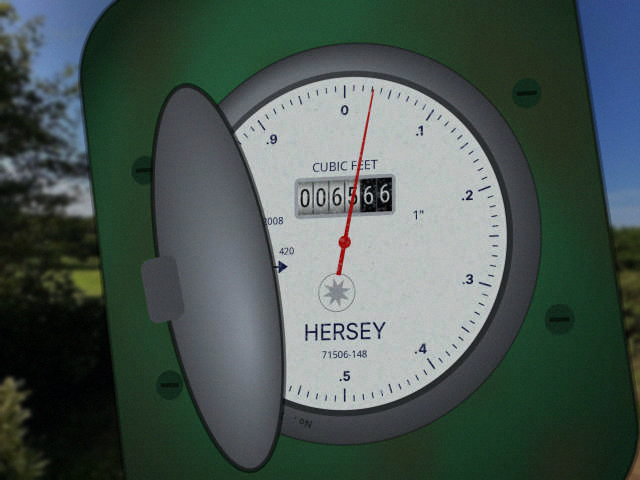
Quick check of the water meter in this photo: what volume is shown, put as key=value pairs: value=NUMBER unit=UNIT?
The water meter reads value=6566.03 unit=ft³
